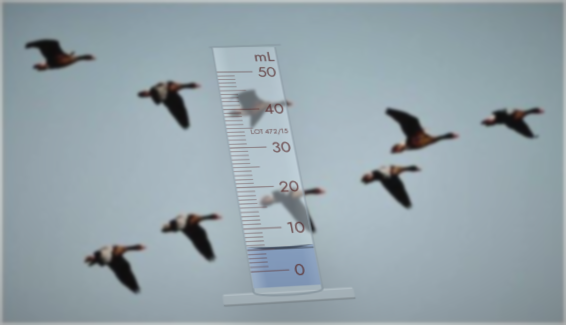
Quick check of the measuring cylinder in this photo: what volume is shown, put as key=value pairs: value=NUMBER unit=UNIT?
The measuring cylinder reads value=5 unit=mL
